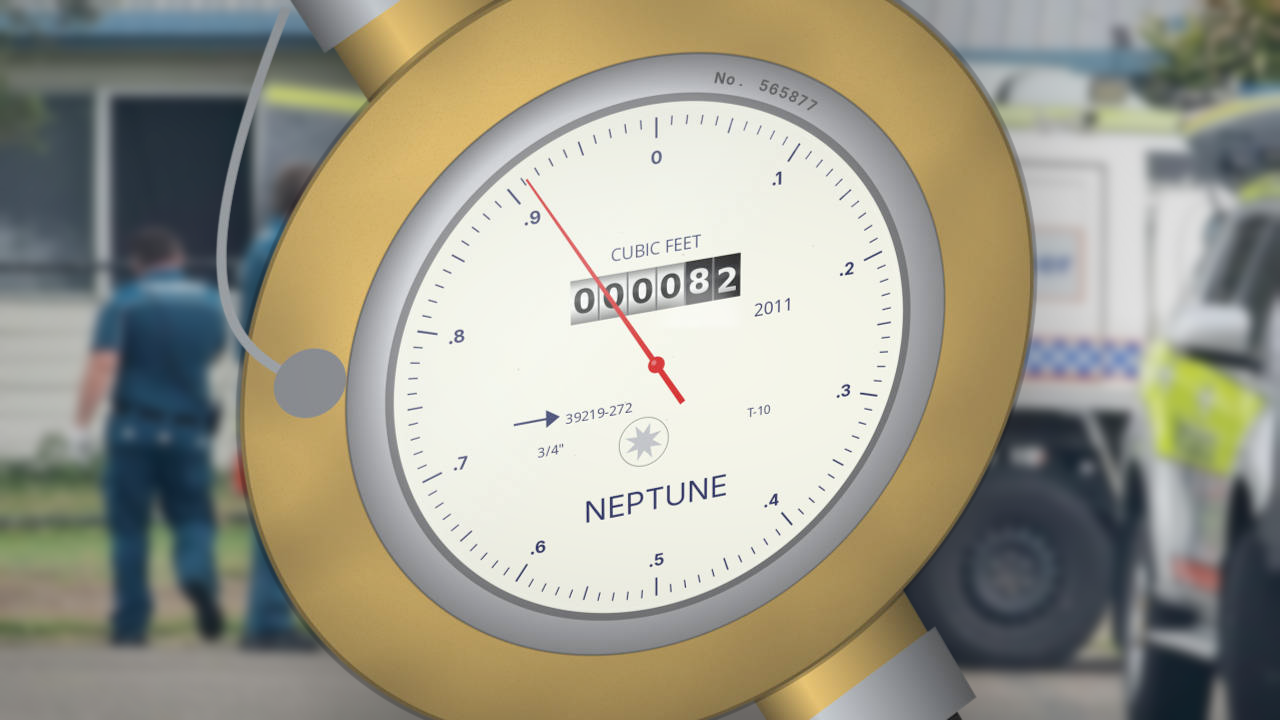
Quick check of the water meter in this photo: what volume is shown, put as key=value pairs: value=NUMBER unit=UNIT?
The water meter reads value=81.91 unit=ft³
